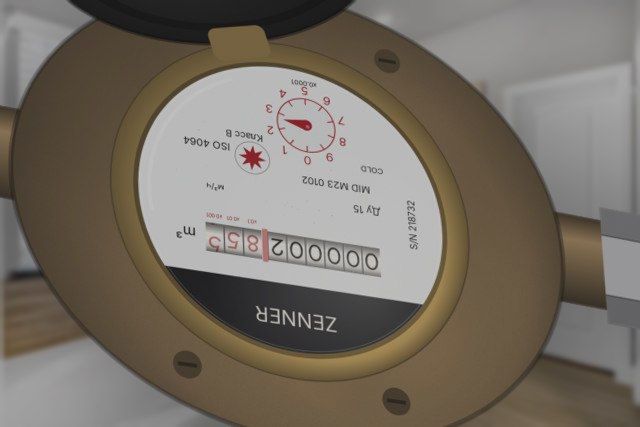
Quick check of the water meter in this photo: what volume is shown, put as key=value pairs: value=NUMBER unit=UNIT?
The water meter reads value=2.8552 unit=m³
